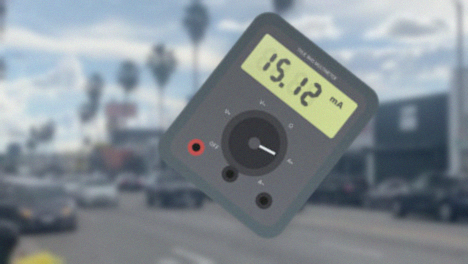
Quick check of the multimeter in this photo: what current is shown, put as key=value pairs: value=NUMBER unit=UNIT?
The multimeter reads value=15.12 unit=mA
